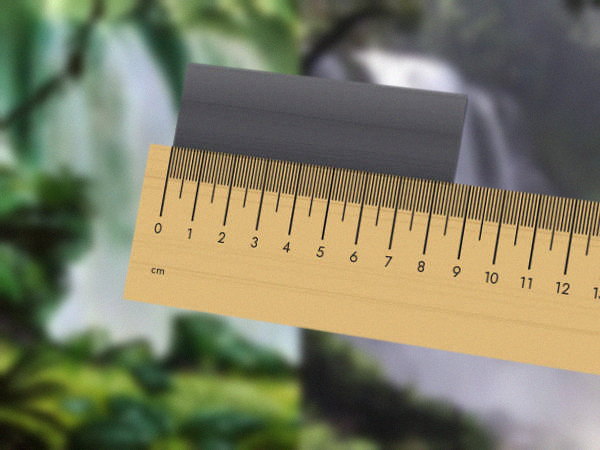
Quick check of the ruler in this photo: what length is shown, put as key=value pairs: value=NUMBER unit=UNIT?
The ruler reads value=8.5 unit=cm
